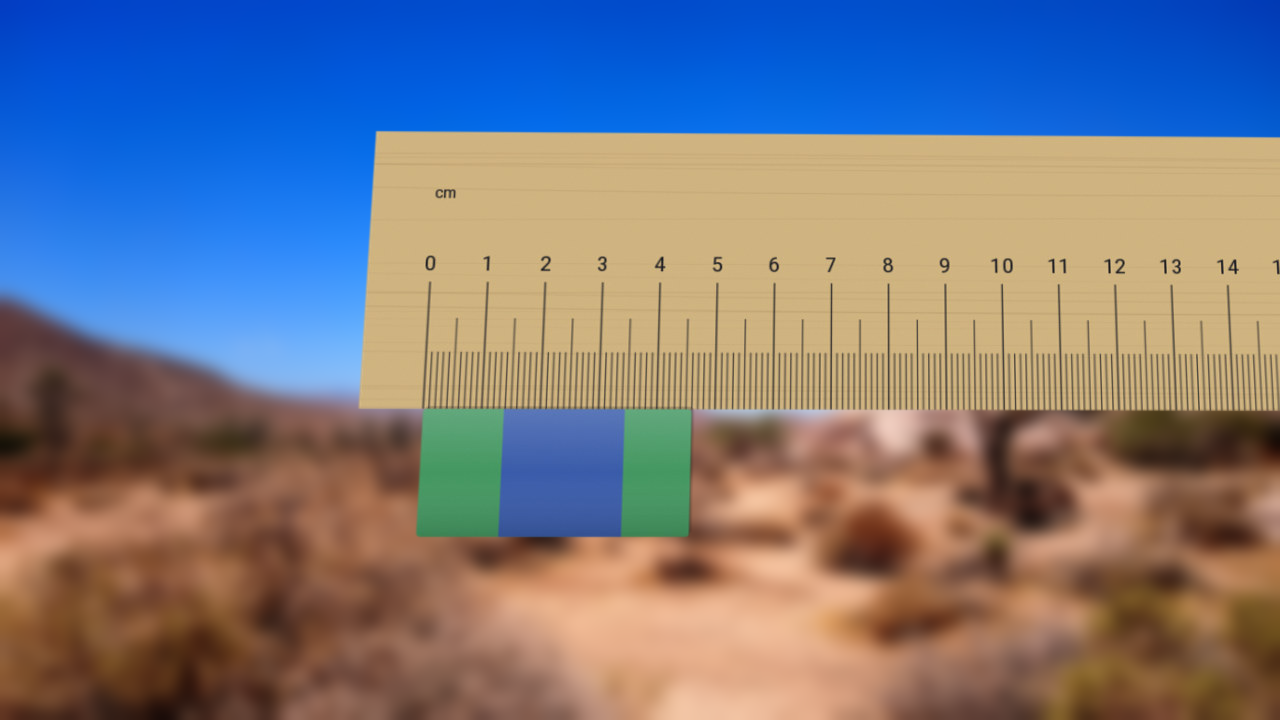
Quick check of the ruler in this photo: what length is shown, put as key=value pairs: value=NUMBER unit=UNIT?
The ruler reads value=4.6 unit=cm
